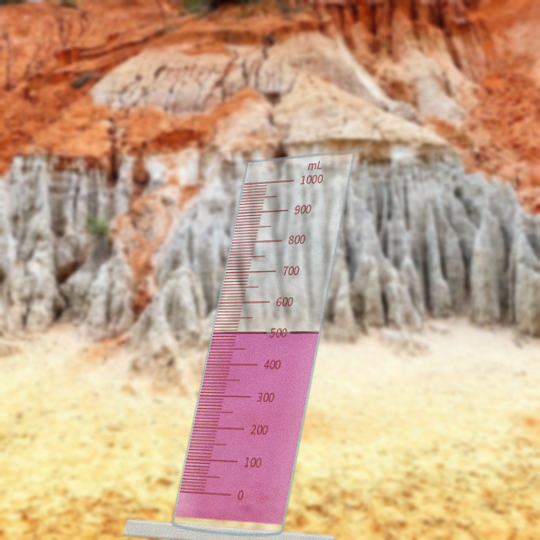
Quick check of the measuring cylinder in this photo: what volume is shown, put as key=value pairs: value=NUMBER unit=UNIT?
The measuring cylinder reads value=500 unit=mL
